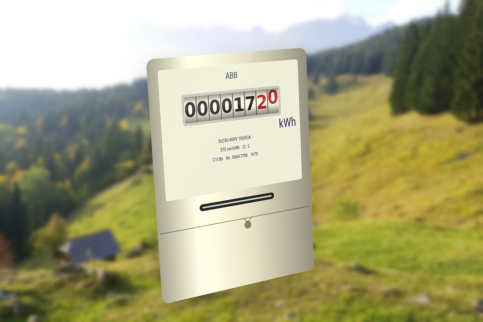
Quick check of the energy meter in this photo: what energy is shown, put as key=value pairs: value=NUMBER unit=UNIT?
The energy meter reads value=17.20 unit=kWh
